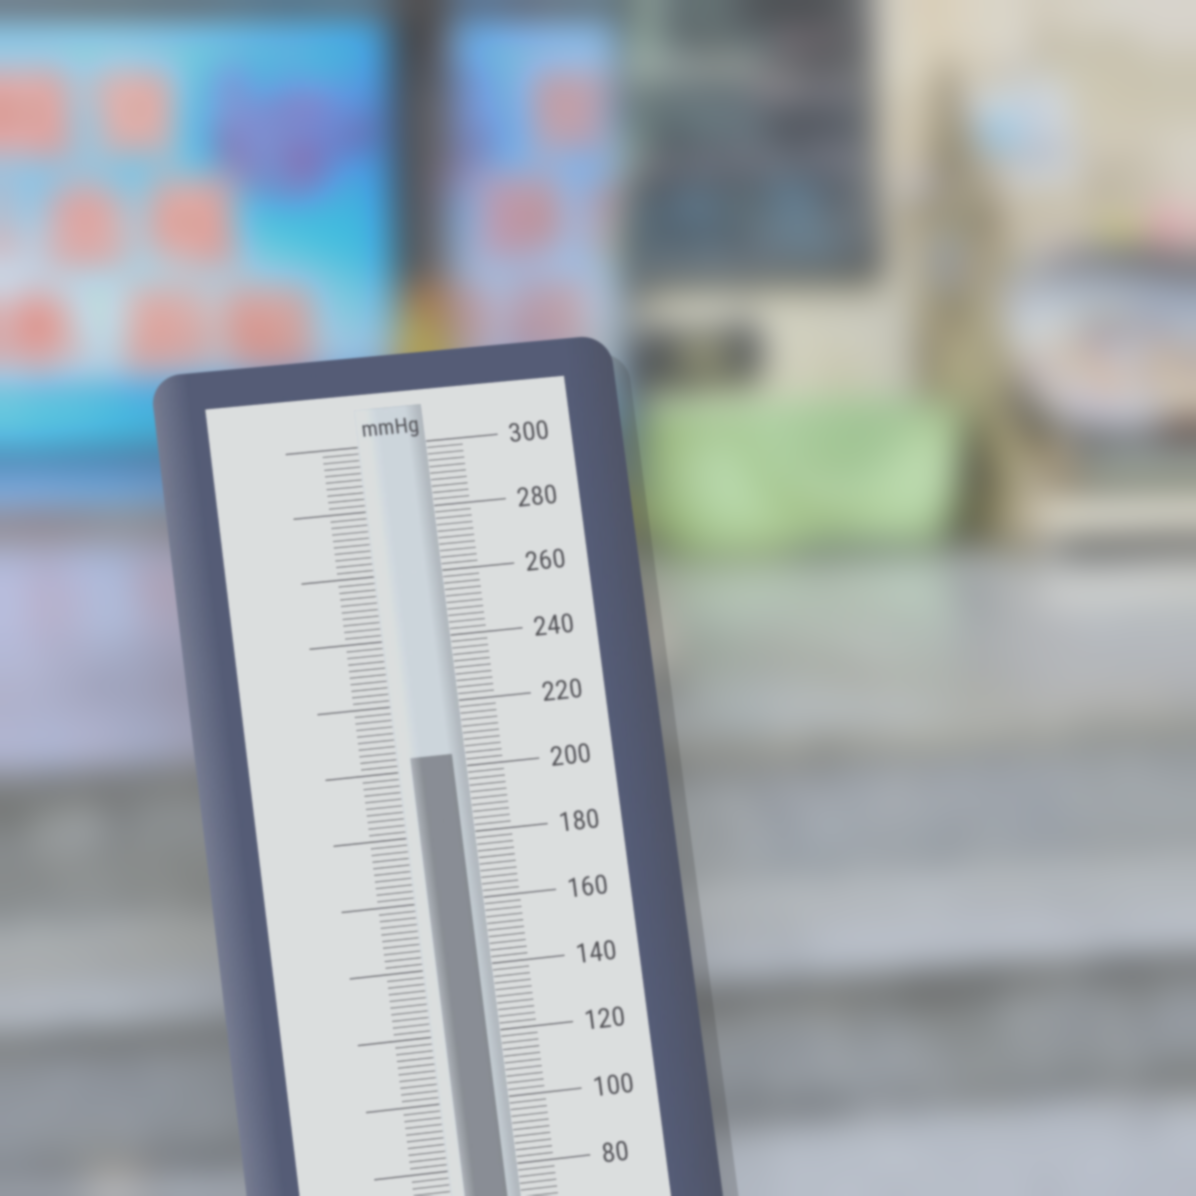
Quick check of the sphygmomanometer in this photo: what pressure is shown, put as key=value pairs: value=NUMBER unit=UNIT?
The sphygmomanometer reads value=204 unit=mmHg
